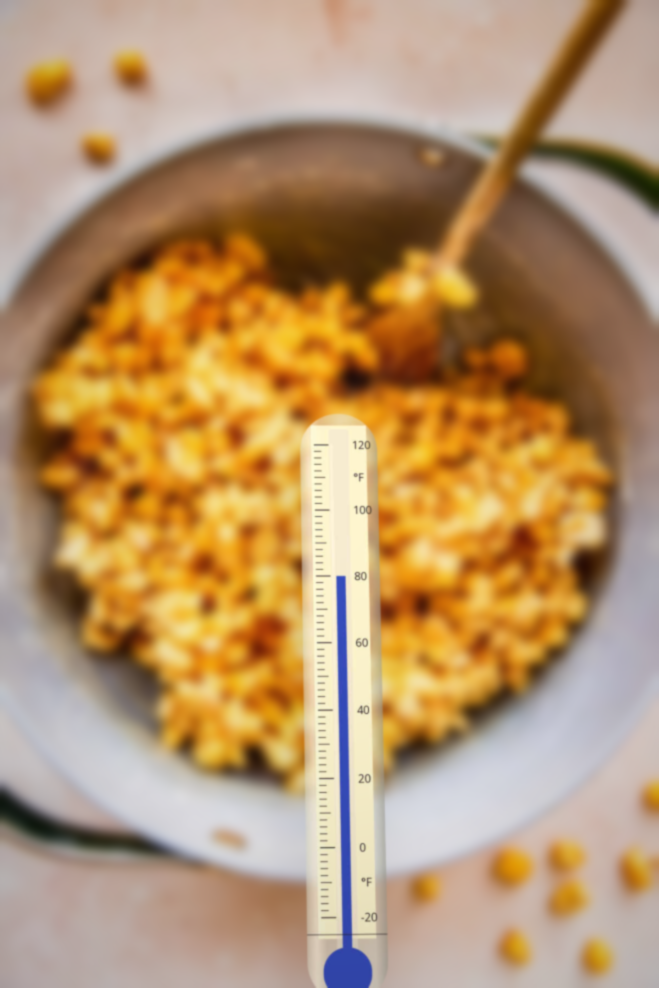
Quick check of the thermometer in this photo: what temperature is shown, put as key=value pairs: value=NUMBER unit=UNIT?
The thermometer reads value=80 unit=°F
